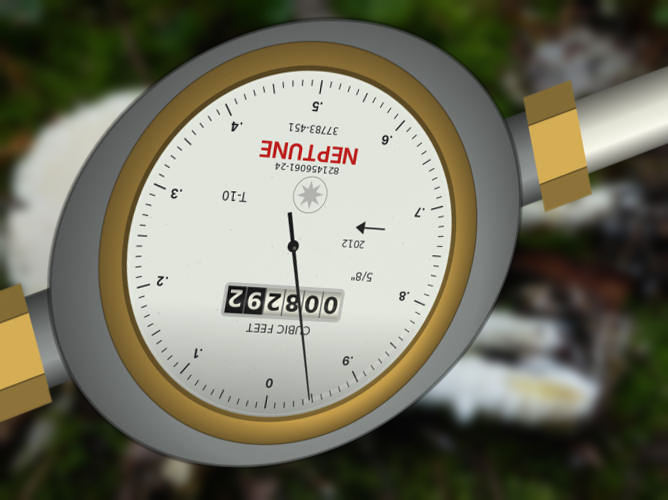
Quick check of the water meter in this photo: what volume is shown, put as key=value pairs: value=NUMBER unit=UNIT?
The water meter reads value=8291.95 unit=ft³
